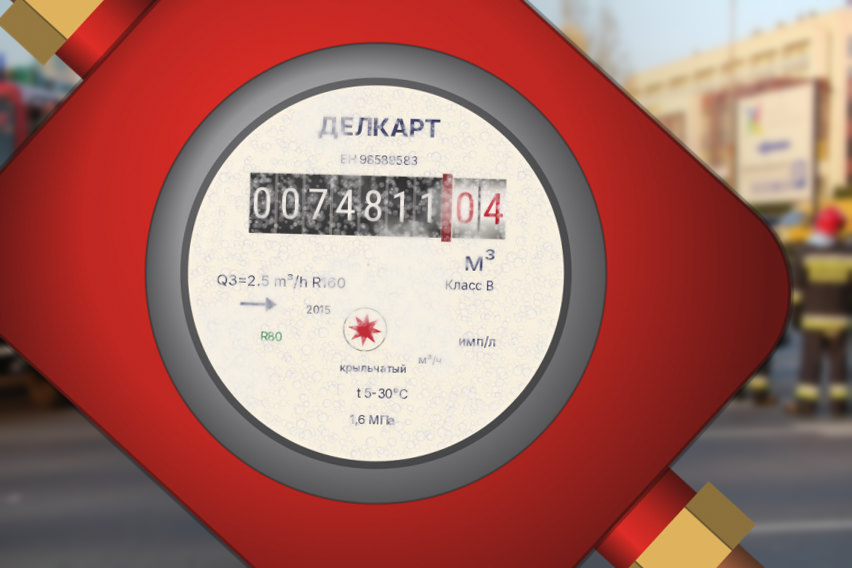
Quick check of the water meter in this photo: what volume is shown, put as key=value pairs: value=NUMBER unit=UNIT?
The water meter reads value=74811.04 unit=m³
